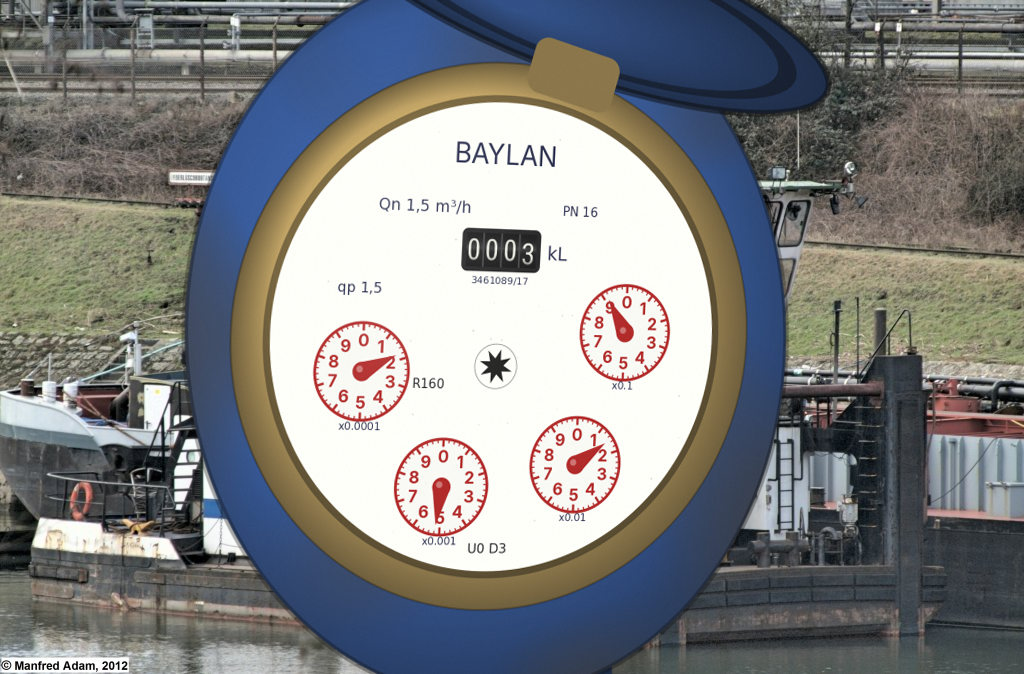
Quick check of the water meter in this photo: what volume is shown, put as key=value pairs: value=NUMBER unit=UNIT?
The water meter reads value=2.9151 unit=kL
